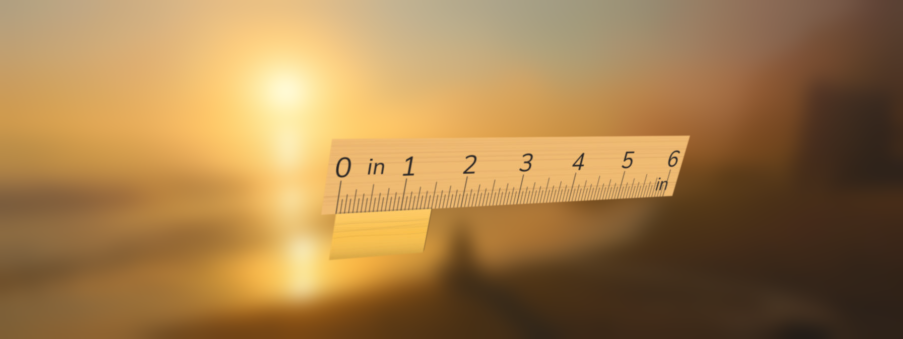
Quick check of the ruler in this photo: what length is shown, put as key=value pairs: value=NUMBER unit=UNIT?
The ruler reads value=1.5 unit=in
